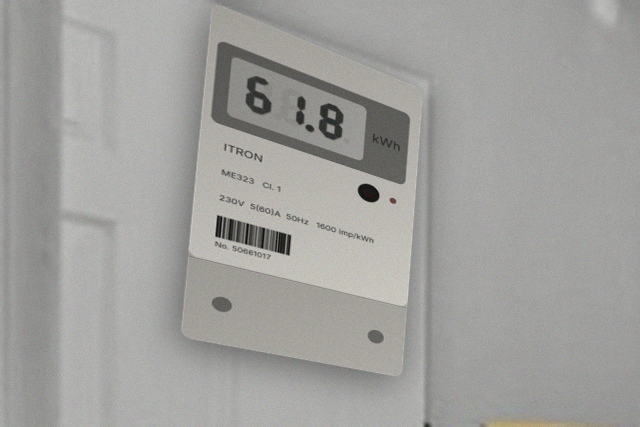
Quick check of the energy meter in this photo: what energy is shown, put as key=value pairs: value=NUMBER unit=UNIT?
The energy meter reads value=61.8 unit=kWh
